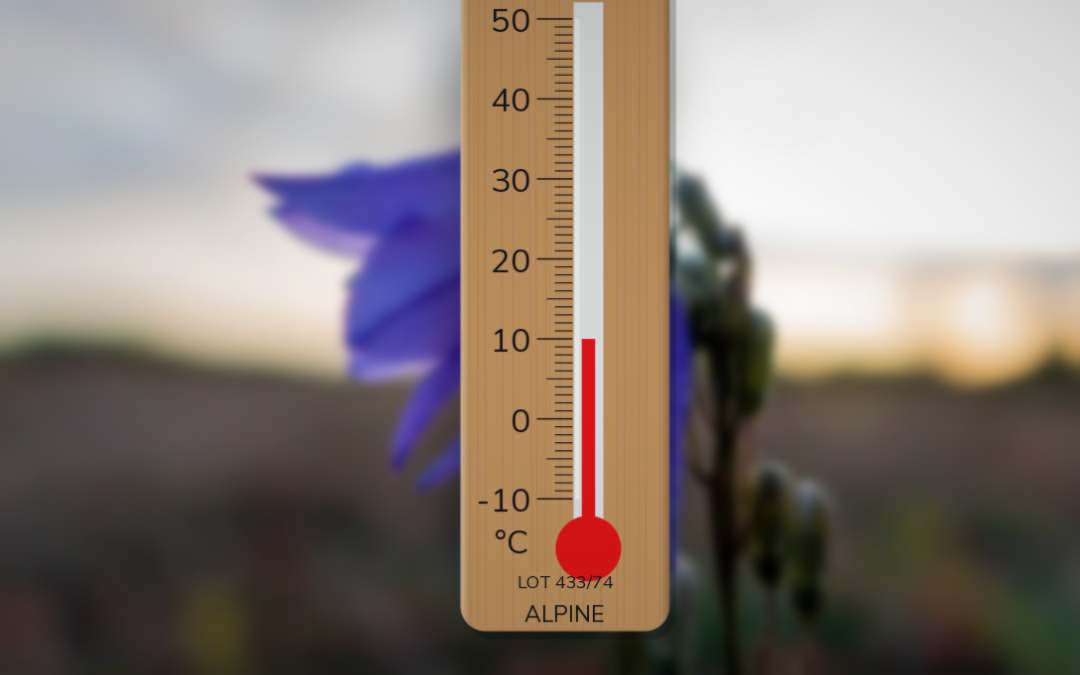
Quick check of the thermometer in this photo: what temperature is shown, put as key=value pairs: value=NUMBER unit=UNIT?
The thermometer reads value=10 unit=°C
